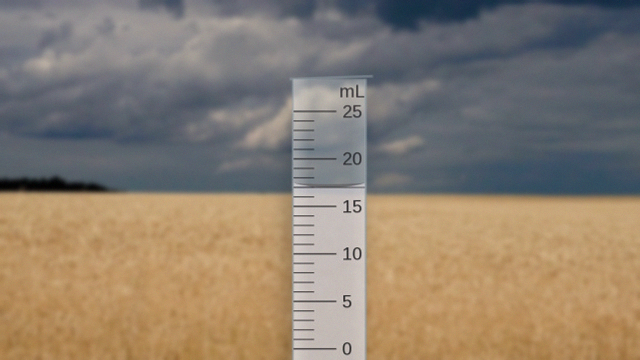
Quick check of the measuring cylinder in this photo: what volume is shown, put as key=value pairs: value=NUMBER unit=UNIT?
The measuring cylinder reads value=17 unit=mL
